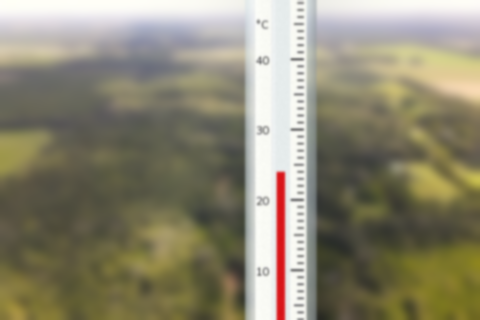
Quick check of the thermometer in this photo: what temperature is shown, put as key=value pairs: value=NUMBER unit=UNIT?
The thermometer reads value=24 unit=°C
